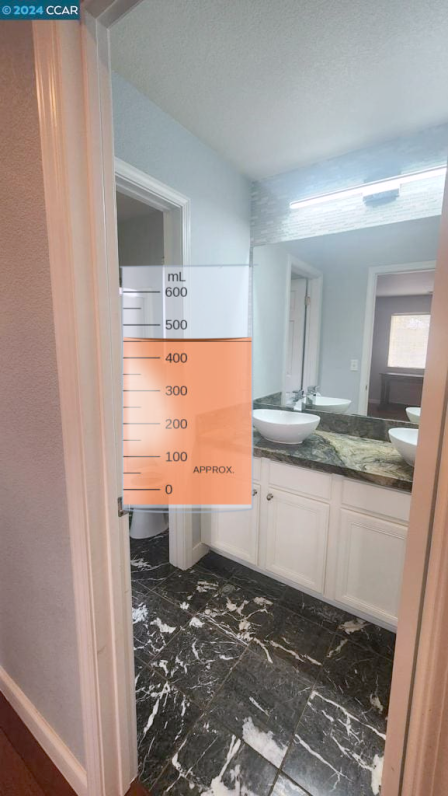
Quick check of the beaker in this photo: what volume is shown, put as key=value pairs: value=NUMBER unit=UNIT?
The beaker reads value=450 unit=mL
